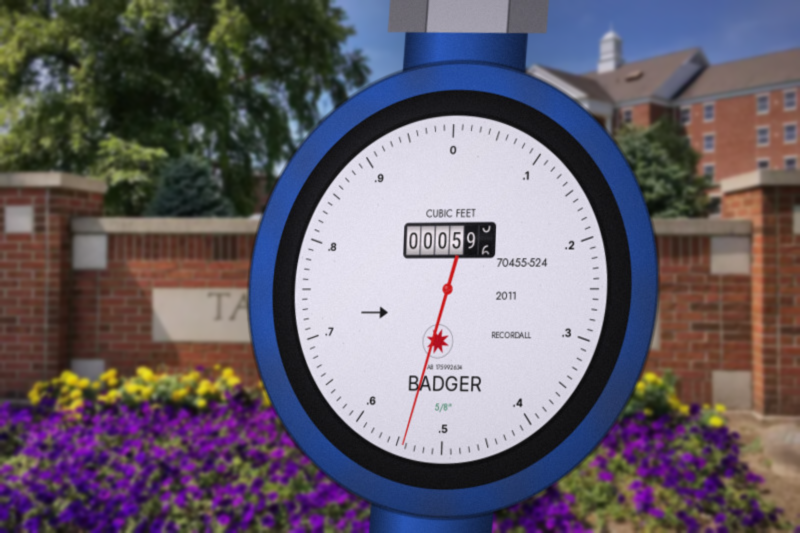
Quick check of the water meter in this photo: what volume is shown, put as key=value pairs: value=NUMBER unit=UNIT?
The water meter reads value=595.54 unit=ft³
